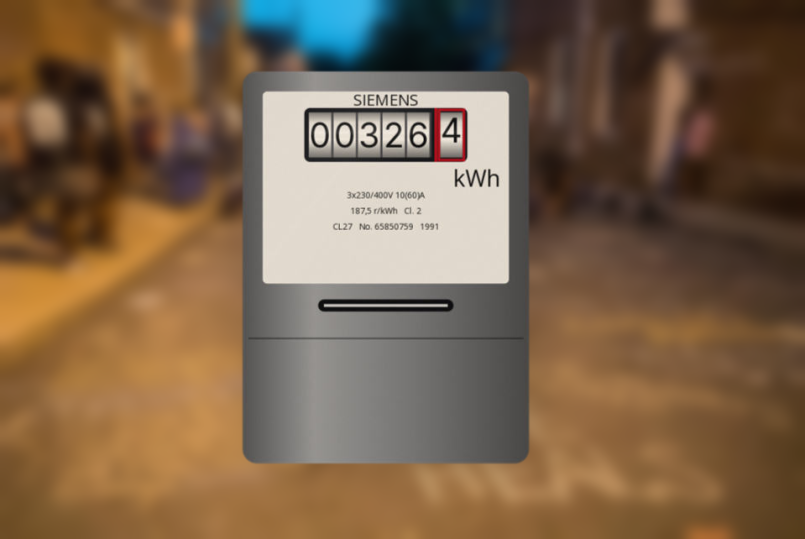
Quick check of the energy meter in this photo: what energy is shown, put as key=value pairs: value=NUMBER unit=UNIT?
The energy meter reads value=326.4 unit=kWh
